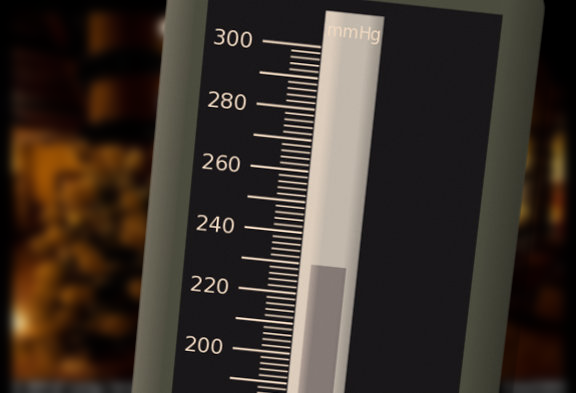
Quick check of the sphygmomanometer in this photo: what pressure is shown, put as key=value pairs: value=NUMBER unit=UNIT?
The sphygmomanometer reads value=230 unit=mmHg
